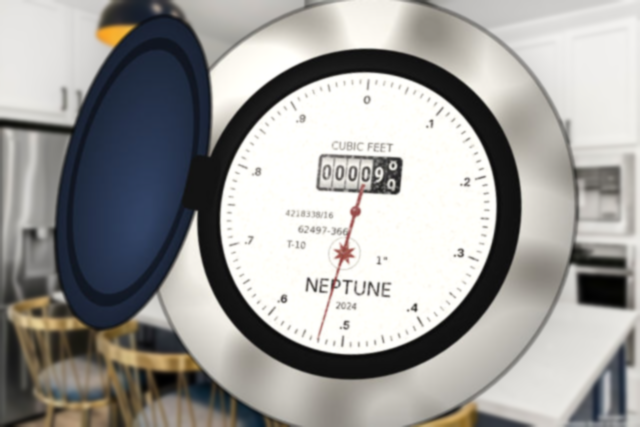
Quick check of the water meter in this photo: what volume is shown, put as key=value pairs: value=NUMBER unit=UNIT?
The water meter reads value=98.53 unit=ft³
